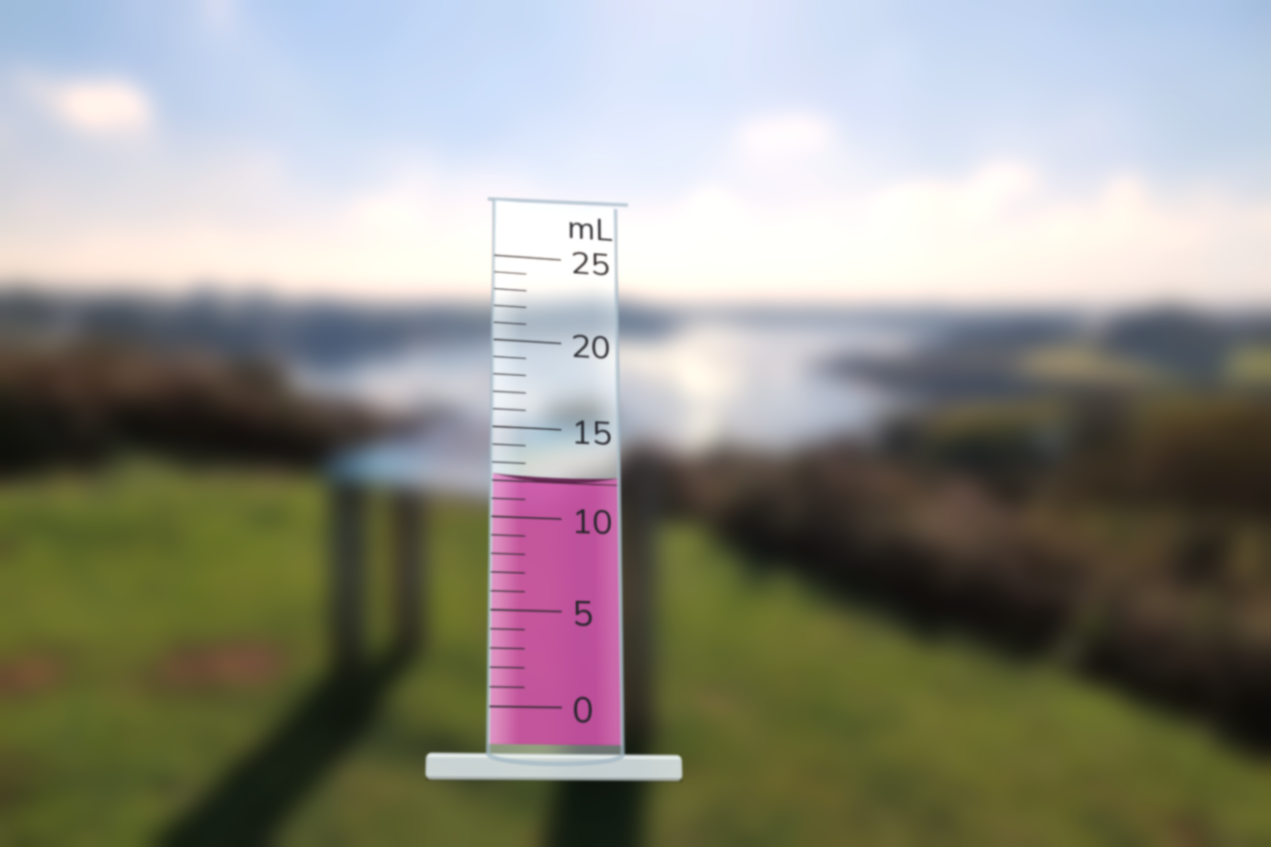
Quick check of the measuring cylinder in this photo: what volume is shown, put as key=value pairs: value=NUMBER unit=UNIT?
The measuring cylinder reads value=12 unit=mL
